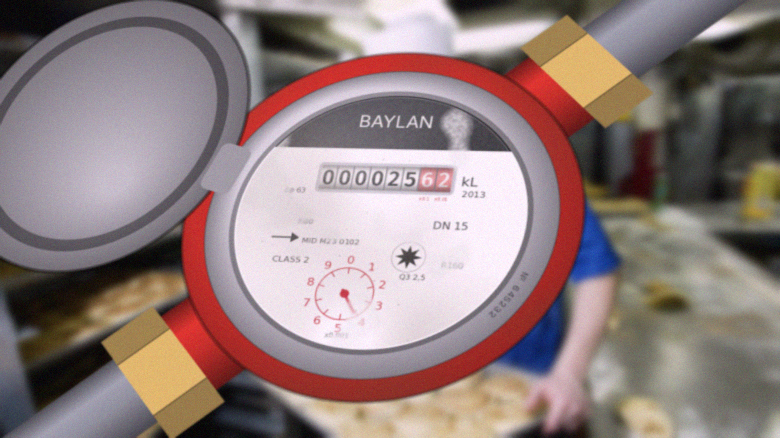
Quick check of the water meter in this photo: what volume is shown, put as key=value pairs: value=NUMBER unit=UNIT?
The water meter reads value=25.624 unit=kL
